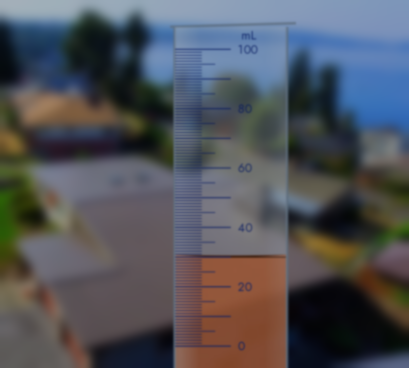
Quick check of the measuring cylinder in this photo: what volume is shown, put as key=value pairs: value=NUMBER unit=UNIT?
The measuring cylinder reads value=30 unit=mL
